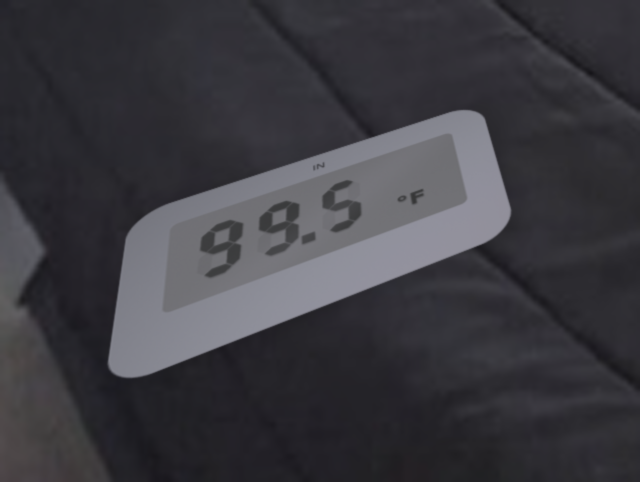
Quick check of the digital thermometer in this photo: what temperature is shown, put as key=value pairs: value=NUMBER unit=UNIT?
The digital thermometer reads value=99.5 unit=°F
